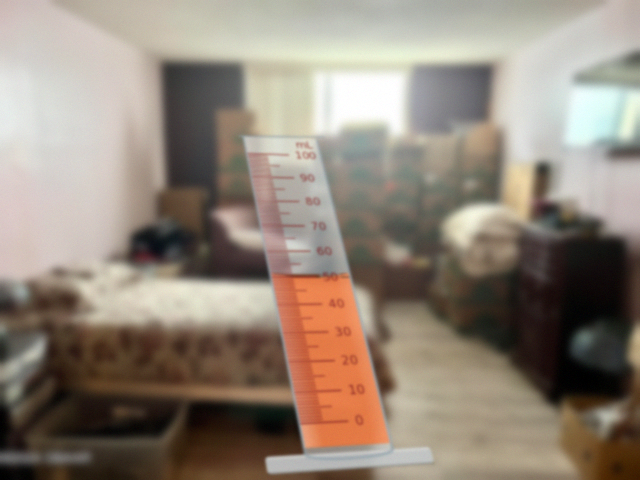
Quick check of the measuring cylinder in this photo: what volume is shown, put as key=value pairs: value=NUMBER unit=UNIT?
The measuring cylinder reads value=50 unit=mL
